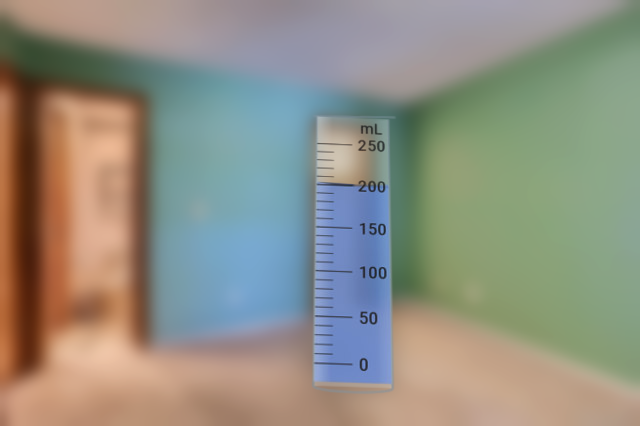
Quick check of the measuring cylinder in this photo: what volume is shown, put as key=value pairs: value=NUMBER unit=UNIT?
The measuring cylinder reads value=200 unit=mL
